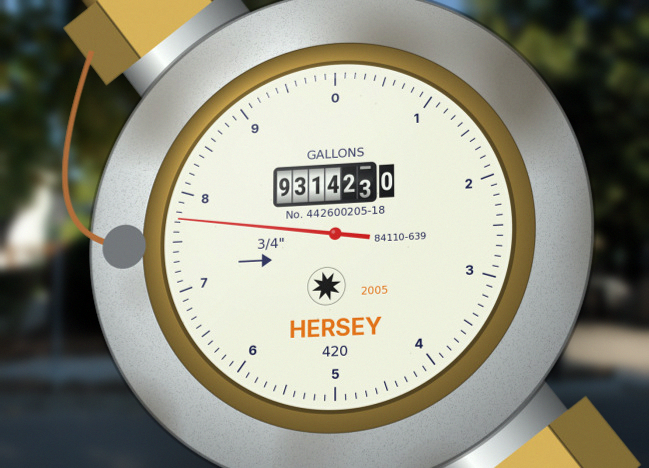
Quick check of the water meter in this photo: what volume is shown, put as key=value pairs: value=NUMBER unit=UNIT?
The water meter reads value=9314227.7 unit=gal
